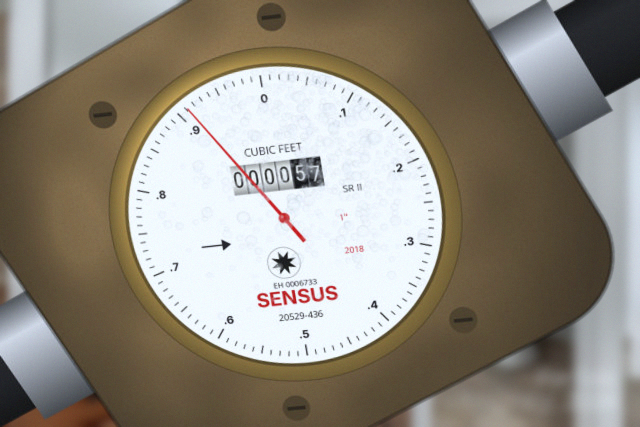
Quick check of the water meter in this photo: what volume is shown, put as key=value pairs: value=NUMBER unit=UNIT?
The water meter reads value=56.91 unit=ft³
